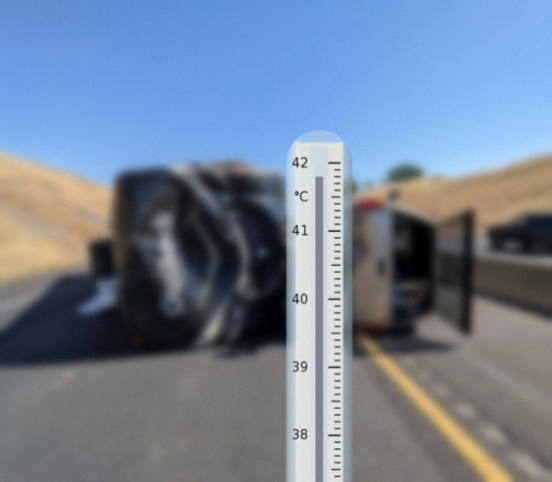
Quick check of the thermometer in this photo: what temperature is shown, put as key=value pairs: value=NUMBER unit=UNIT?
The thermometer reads value=41.8 unit=°C
